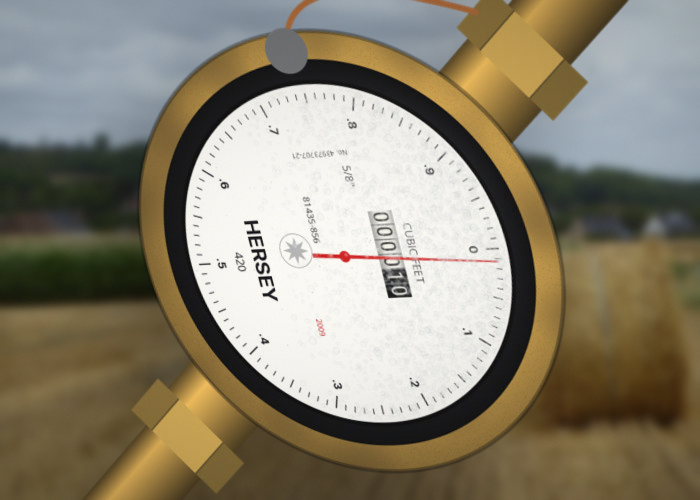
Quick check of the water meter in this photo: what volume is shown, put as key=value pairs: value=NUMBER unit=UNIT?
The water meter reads value=10.01 unit=ft³
